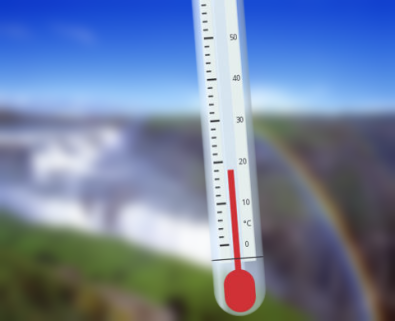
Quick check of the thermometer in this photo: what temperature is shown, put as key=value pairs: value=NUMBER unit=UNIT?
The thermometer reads value=18 unit=°C
